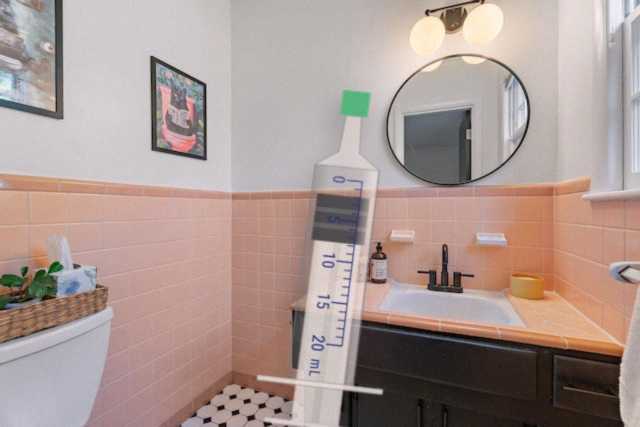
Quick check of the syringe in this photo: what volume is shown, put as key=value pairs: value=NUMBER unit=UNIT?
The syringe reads value=2 unit=mL
